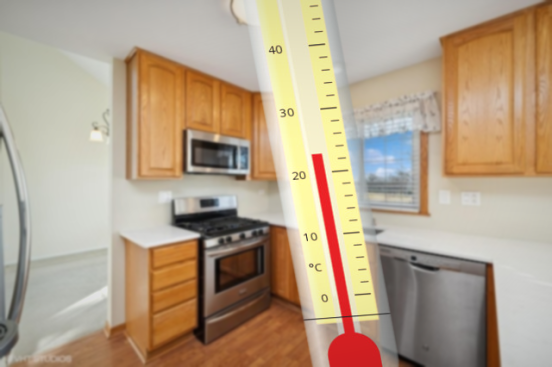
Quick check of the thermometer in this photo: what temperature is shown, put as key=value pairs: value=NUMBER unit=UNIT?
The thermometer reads value=23 unit=°C
